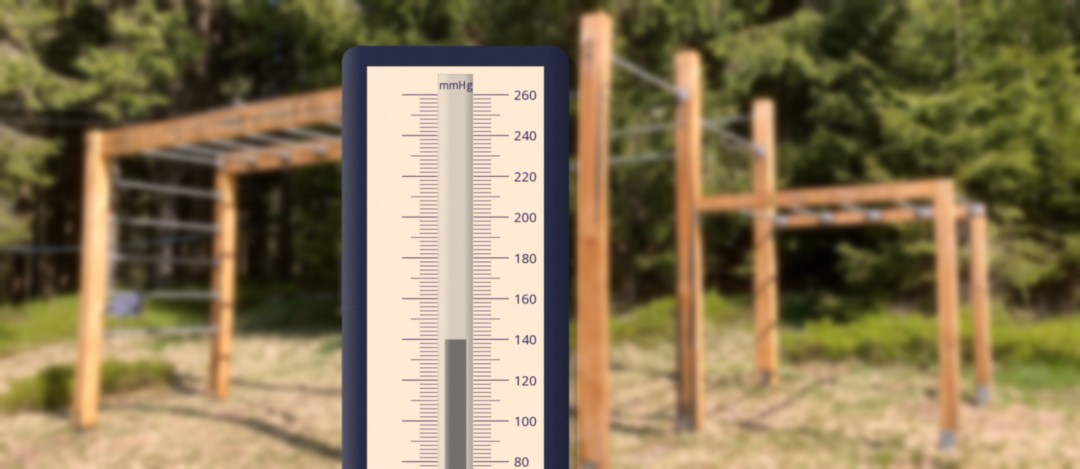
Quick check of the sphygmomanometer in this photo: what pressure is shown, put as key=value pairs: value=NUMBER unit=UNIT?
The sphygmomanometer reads value=140 unit=mmHg
